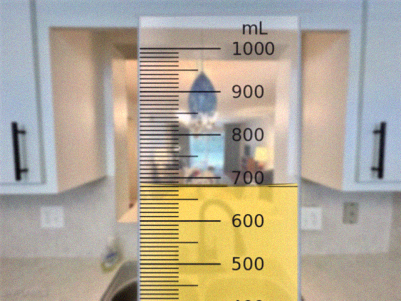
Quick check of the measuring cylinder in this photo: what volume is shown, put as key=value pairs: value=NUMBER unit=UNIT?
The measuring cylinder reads value=680 unit=mL
